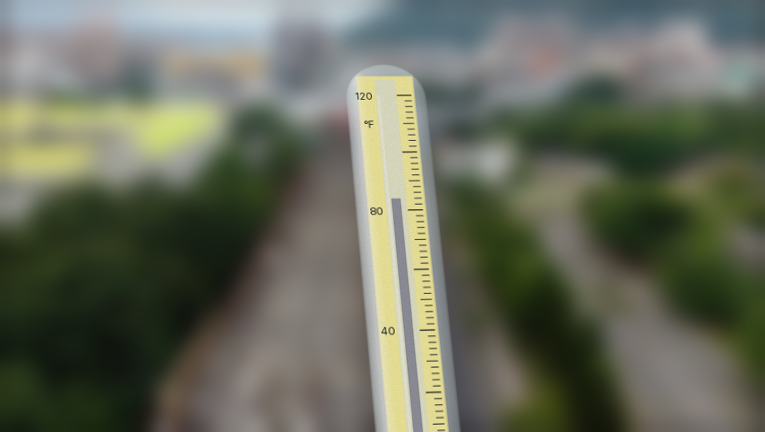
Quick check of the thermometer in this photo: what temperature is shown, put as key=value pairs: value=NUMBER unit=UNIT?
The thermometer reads value=84 unit=°F
